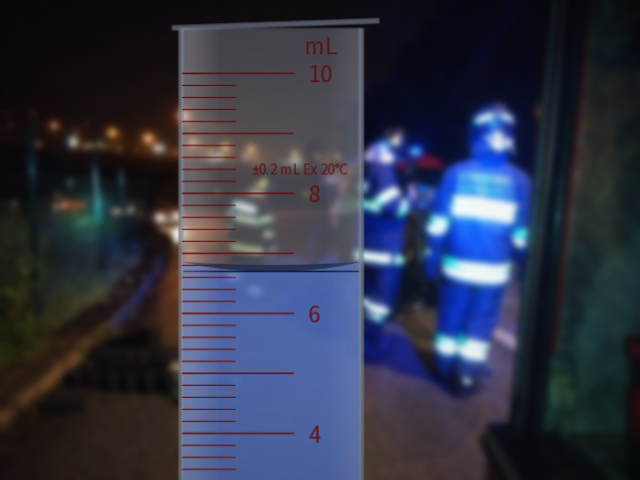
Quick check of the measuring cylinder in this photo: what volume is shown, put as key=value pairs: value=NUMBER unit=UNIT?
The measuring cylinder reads value=6.7 unit=mL
